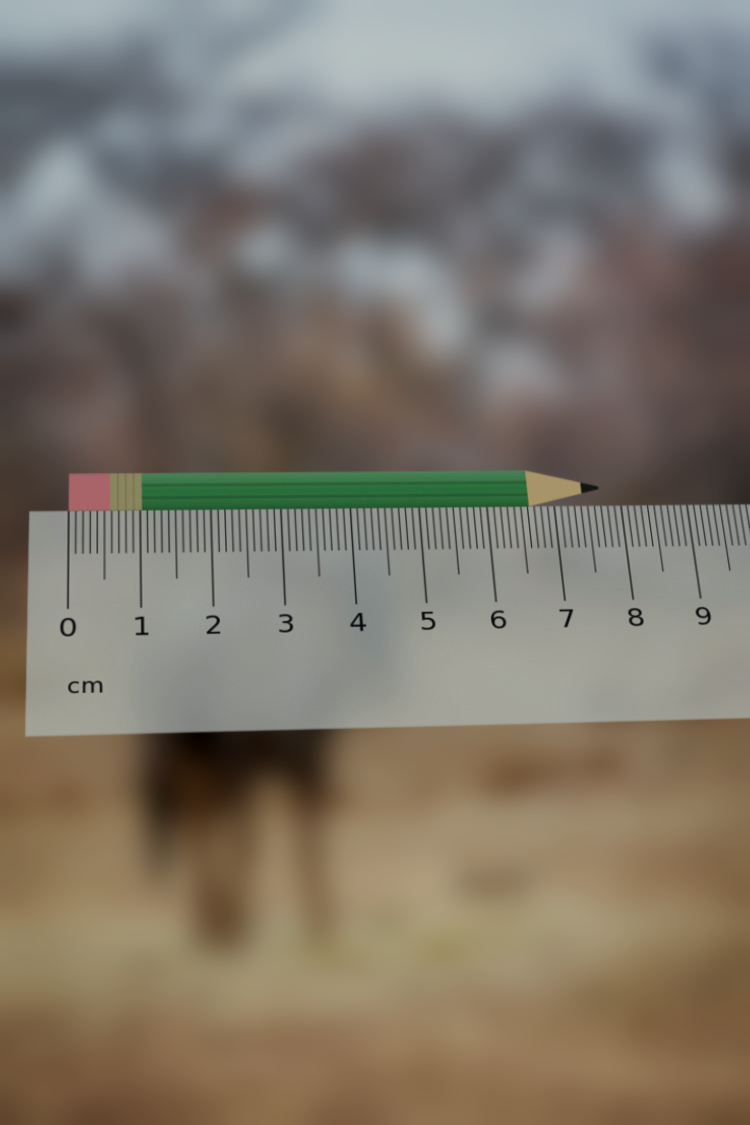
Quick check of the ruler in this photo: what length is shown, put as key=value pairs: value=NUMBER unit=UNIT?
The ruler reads value=7.7 unit=cm
